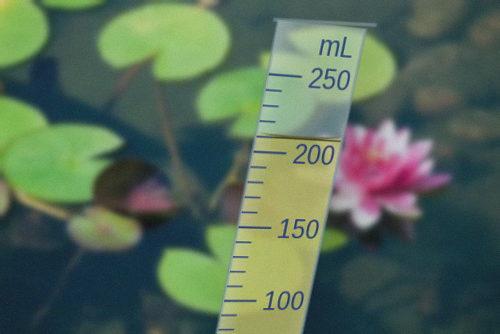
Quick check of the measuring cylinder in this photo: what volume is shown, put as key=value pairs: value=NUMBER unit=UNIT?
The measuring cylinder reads value=210 unit=mL
